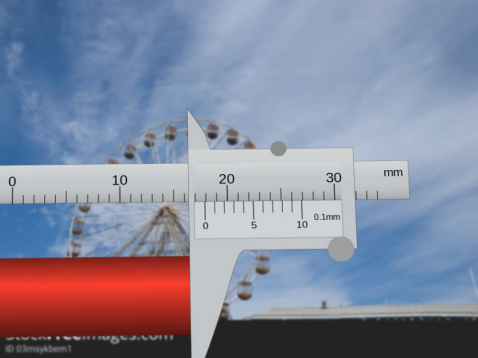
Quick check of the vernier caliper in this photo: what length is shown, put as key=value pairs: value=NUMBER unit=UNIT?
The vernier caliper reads value=17.9 unit=mm
